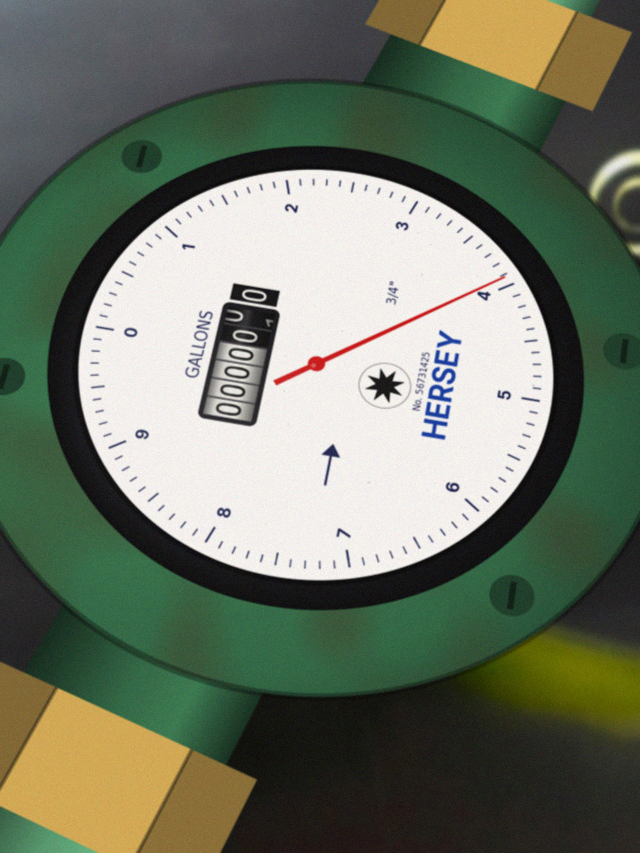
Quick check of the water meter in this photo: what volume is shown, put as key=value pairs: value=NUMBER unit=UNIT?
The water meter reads value=3.9 unit=gal
